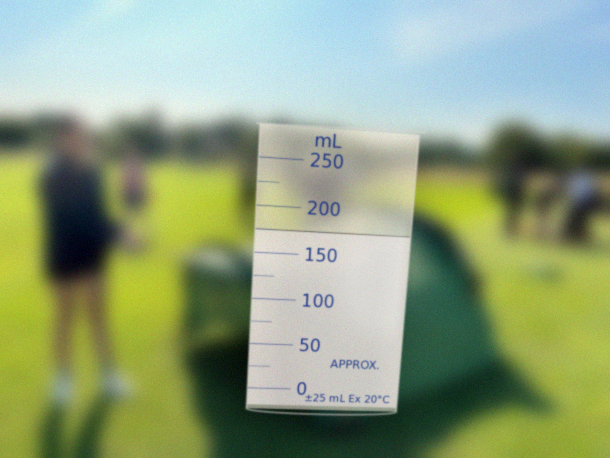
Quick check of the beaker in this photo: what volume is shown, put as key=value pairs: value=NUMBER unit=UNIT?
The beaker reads value=175 unit=mL
